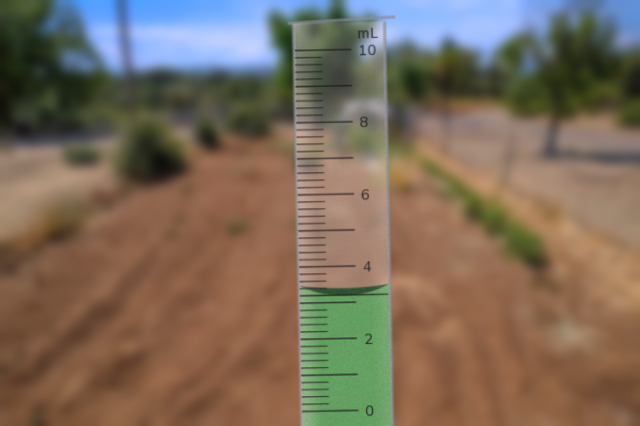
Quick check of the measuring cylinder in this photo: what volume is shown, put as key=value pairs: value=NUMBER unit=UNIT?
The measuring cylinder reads value=3.2 unit=mL
